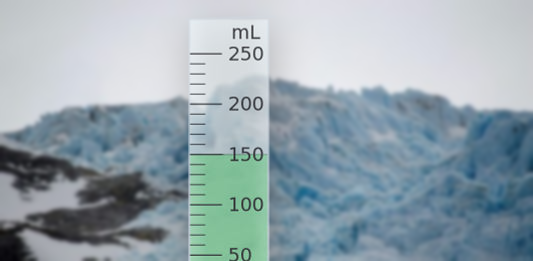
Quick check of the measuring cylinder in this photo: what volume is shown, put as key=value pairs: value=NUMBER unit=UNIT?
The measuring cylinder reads value=150 unit=mL
